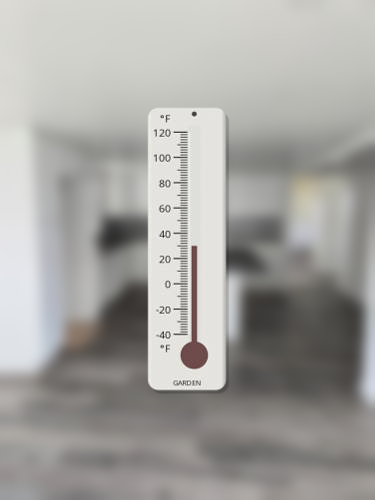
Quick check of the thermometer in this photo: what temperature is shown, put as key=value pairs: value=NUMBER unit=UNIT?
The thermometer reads value=30 unit=°F
